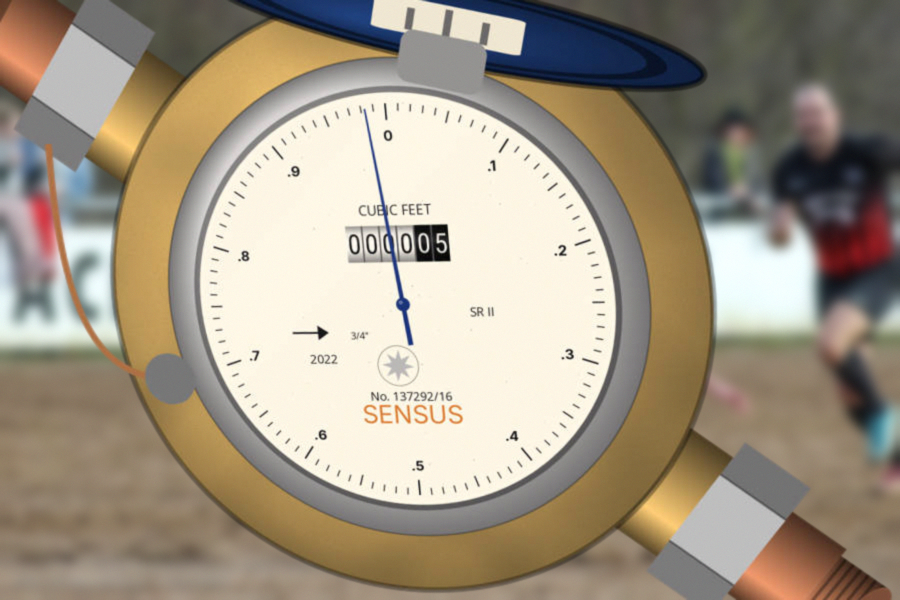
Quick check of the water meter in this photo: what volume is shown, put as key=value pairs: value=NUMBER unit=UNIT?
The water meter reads value=4.98 unit=ft³
